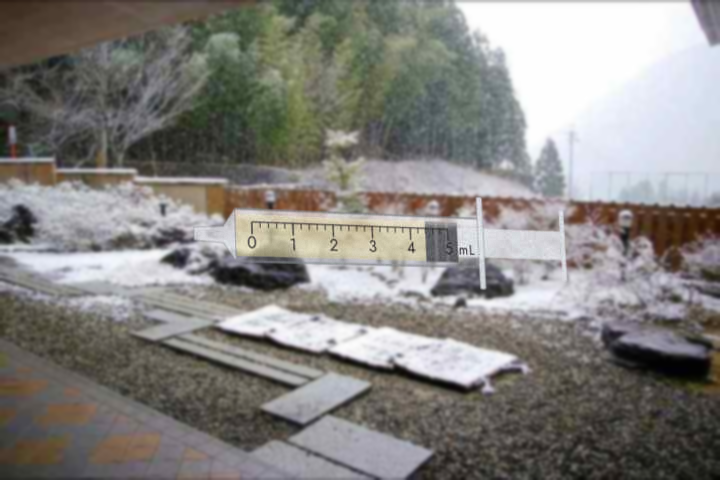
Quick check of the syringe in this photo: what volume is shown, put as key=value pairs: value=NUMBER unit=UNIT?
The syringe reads value=4.4 unit=mL
